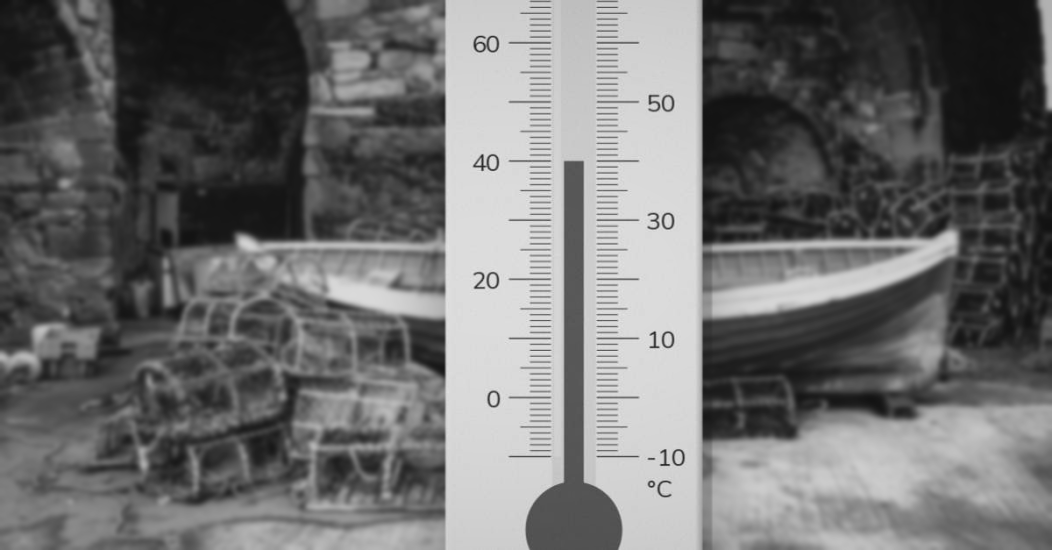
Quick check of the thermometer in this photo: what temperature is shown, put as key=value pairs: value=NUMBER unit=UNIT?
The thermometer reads value=40 unit=°C
